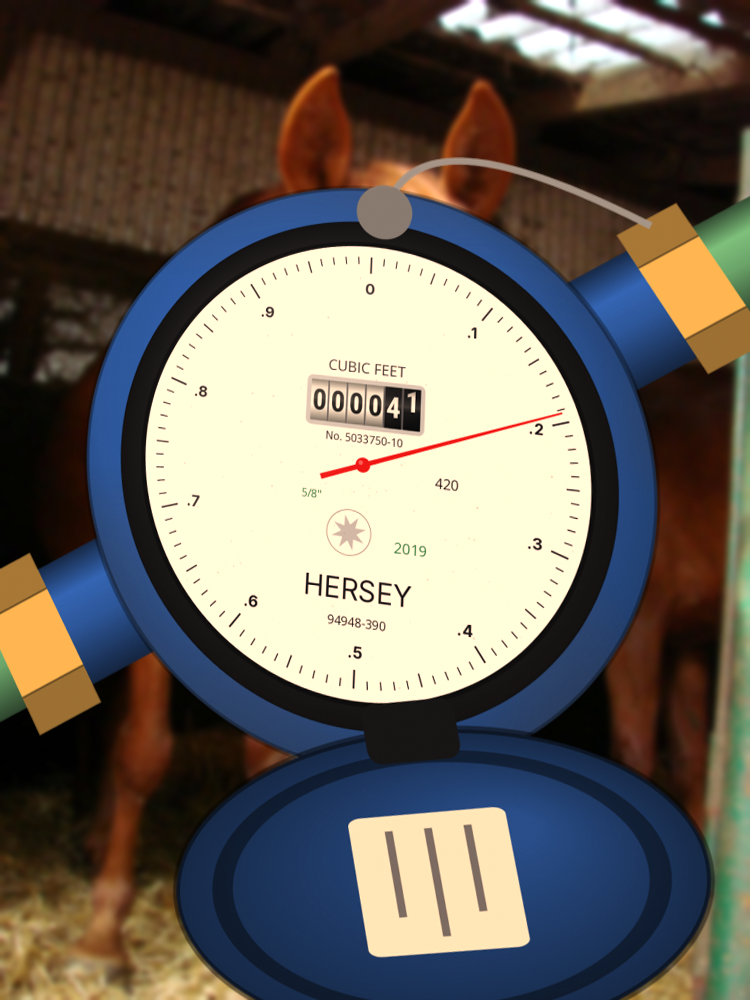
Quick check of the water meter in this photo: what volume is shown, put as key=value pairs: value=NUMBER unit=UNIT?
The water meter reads value=41.19 unit=ft³
